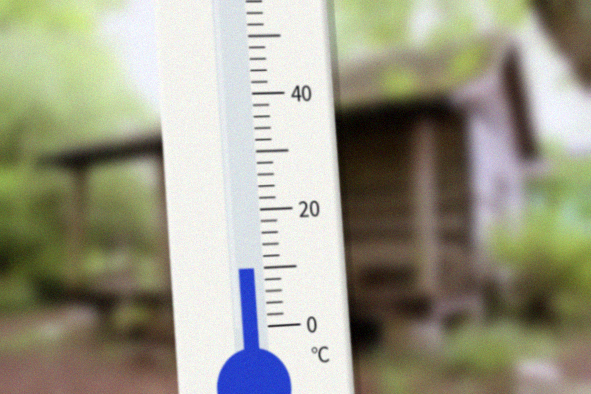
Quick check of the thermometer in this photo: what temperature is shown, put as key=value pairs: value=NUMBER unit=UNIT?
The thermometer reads value=10 unit=°C
